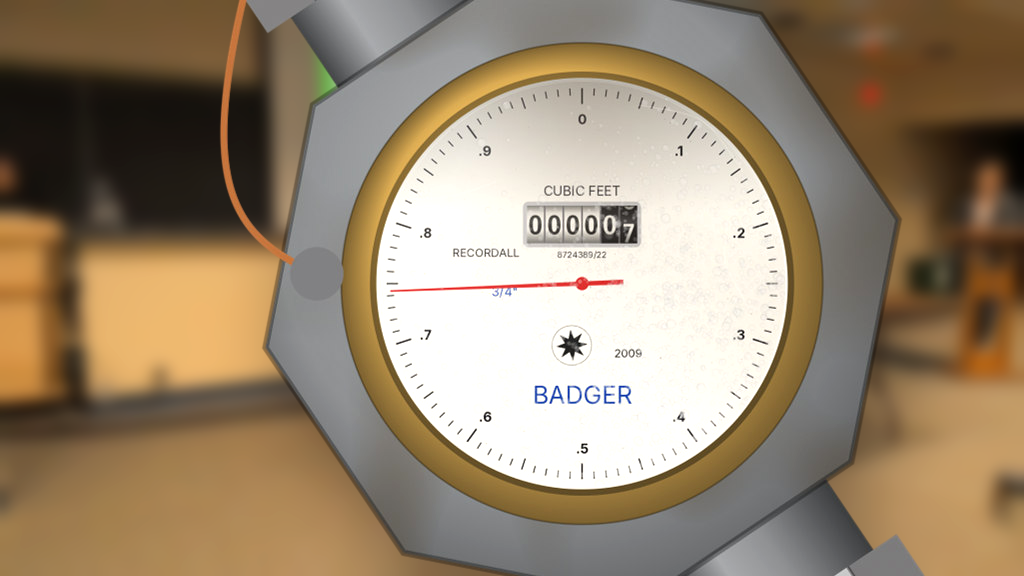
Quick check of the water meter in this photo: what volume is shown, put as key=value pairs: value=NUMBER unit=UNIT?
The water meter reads value=6.74 unit=ft³
